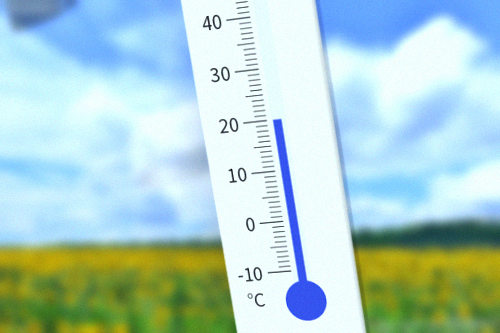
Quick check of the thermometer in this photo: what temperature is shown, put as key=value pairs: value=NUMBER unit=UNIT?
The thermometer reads value=20 unit=°C
